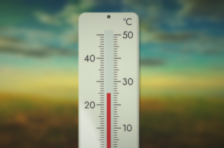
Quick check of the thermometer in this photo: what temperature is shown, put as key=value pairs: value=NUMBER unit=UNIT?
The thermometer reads value=25 unit=°C
